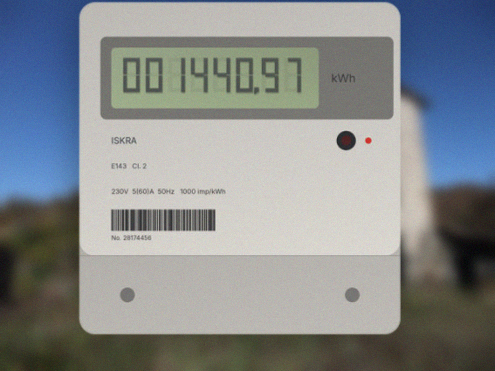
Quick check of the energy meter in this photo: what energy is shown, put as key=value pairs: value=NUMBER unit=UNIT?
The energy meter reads value=1440.97 unit=kWh
